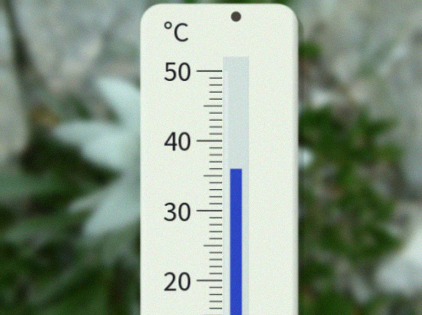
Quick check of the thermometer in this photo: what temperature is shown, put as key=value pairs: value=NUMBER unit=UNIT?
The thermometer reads value=36 unit=°C
